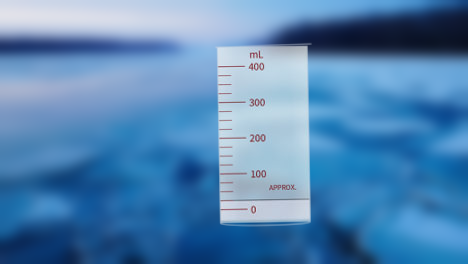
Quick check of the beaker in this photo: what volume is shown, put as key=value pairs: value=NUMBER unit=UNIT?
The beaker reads value=25 unit=mL
